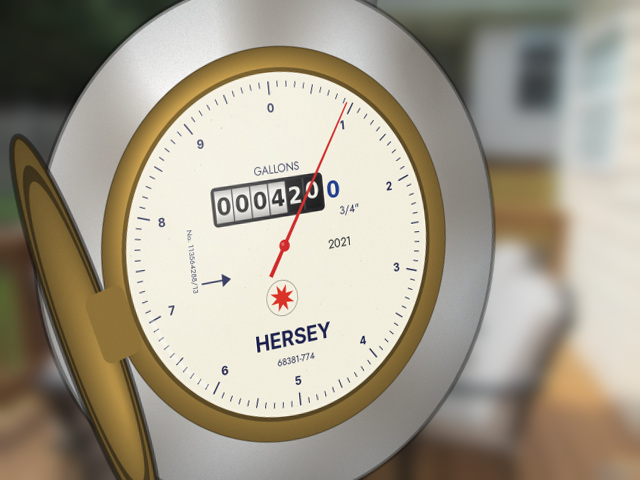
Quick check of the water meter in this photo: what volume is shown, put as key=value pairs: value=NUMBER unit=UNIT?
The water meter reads value=4200.9 unit=gal
